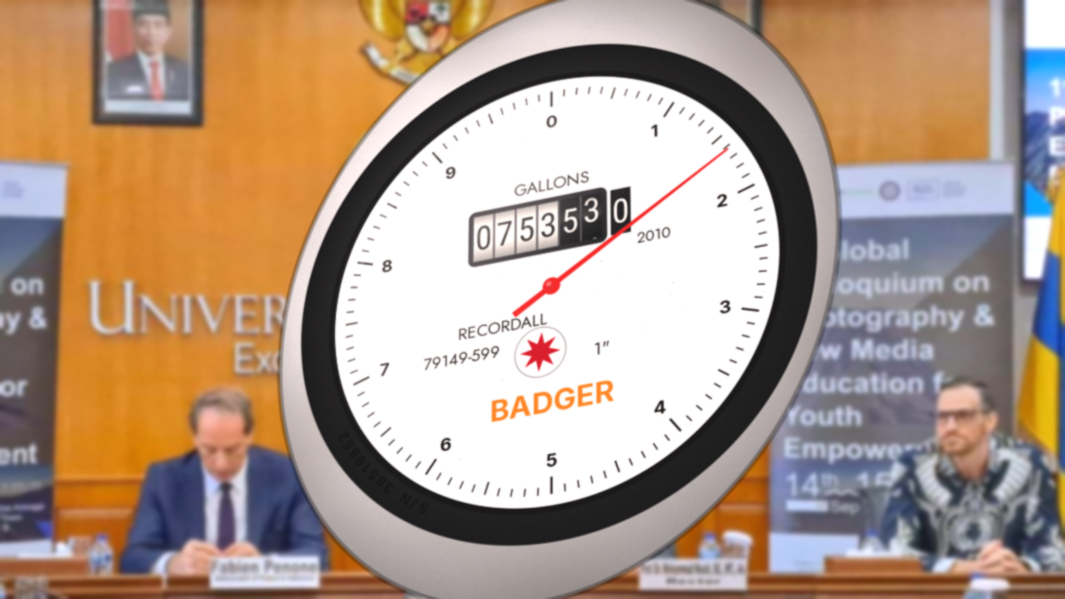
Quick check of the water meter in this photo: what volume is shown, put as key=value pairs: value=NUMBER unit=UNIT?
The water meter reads value=753531.6 unit=gal
